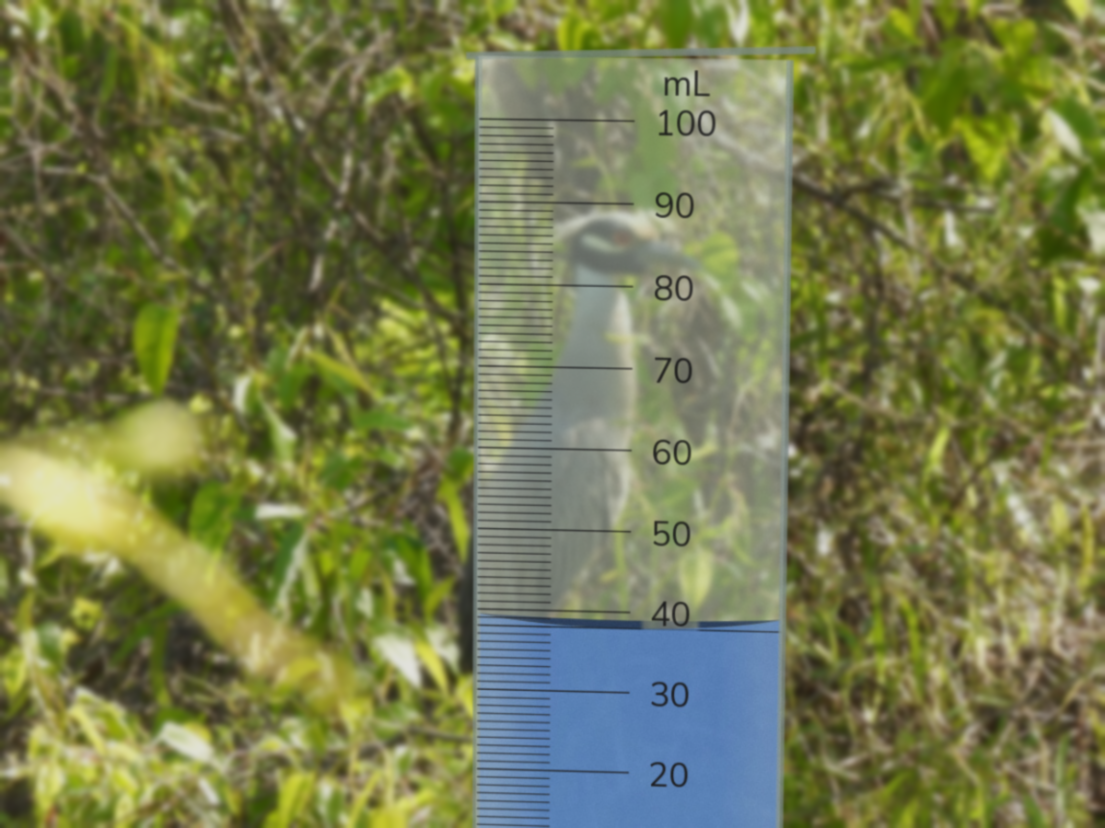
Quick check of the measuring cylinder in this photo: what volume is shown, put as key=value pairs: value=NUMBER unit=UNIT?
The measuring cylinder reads value=38 unit=mL
